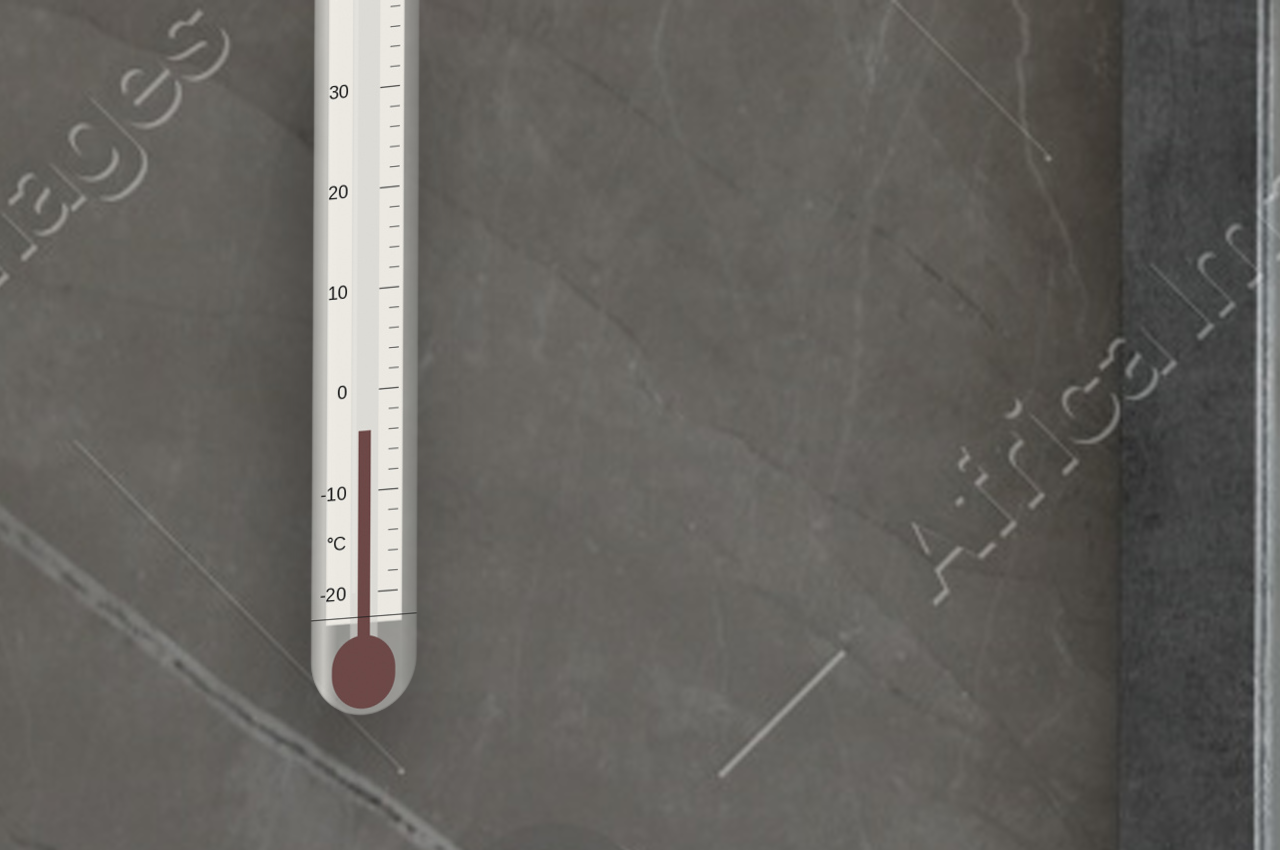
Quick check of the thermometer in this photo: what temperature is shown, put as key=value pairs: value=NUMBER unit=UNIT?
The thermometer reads value=-4 unit=°C
